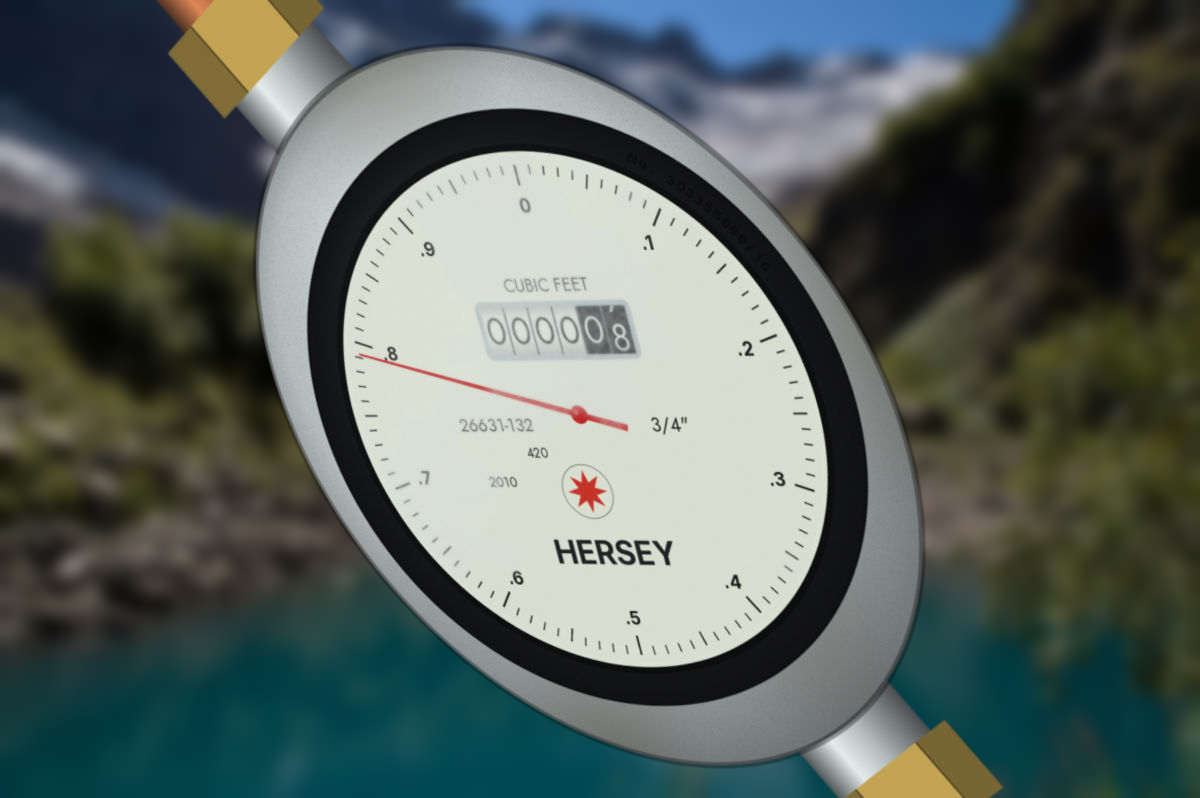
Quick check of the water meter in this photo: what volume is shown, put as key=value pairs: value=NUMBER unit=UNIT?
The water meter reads value=7.79 unit=ft³
